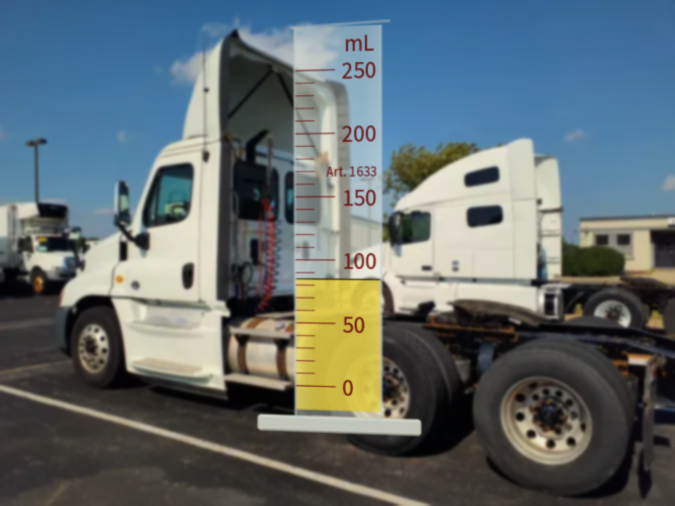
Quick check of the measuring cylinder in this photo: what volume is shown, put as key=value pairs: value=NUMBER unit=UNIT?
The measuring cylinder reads value=85 unit=mL
